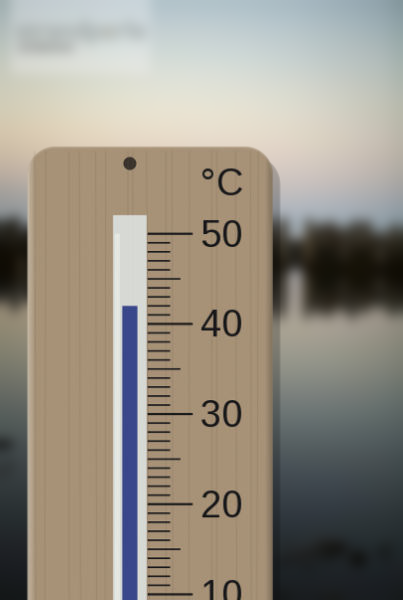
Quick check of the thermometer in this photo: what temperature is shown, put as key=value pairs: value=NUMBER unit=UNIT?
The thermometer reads value=42 unit=°C
